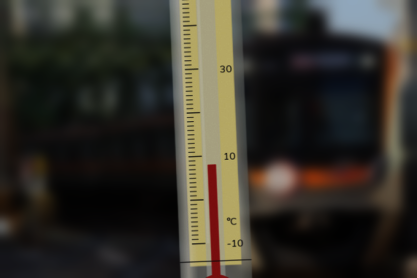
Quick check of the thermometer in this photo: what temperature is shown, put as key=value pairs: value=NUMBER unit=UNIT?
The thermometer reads value=8 unit=°C
